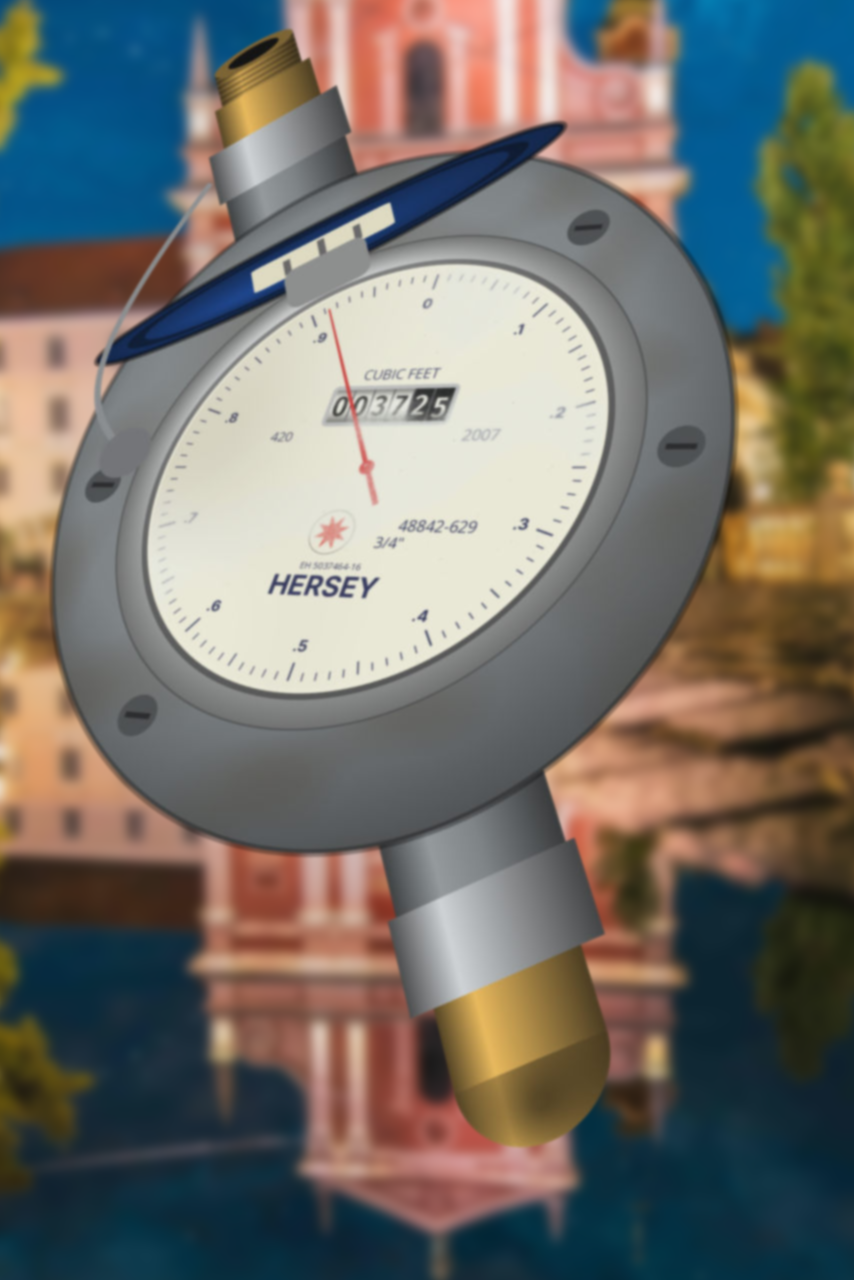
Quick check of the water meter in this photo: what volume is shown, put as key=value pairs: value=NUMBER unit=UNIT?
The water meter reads value=3724.91 unit=ft³
